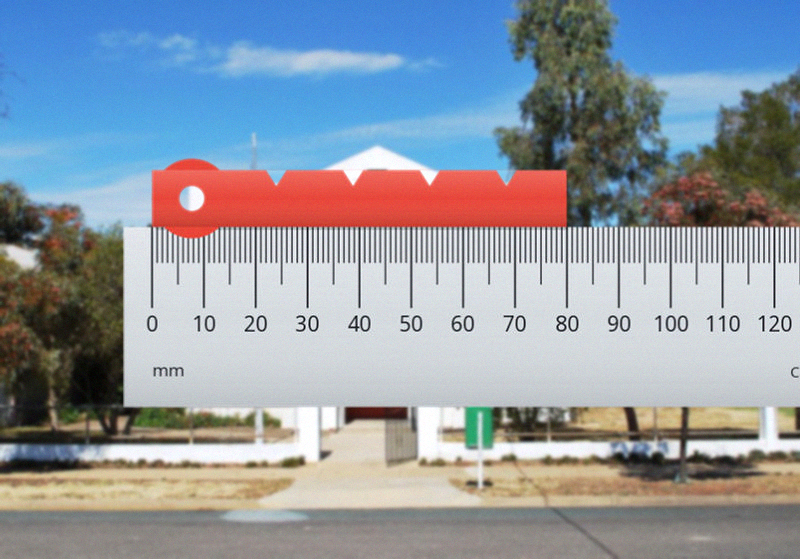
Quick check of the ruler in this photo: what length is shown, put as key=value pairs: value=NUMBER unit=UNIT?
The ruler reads value=80 unit=mm
